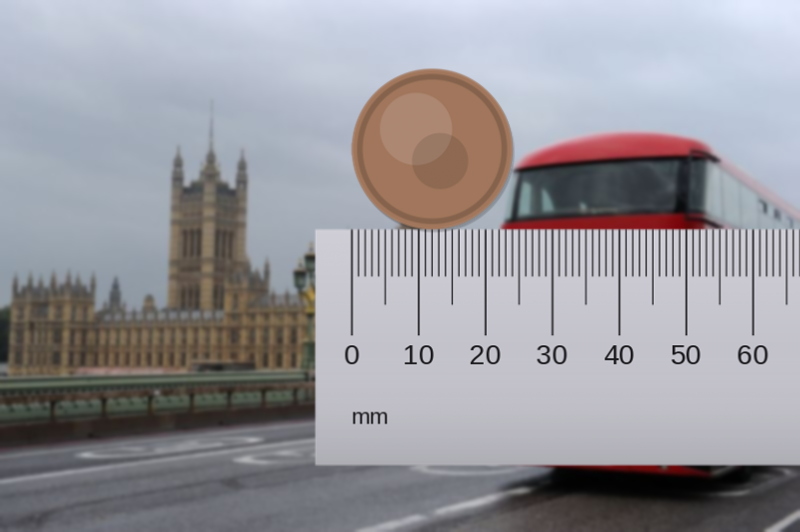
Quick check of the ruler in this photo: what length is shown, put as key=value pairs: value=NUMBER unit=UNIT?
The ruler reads value=24 unit=mm
